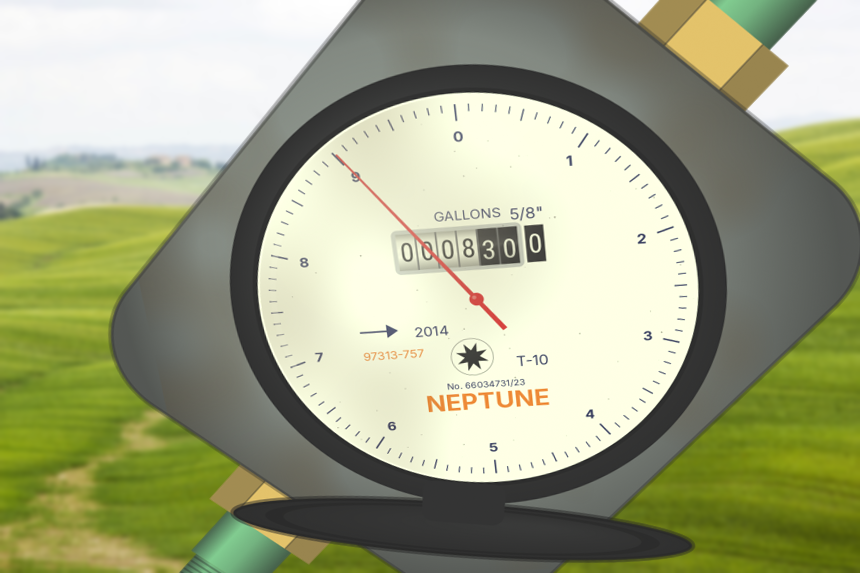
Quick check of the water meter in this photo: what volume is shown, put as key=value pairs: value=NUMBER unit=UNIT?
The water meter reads value=8299.0 unit=gal
